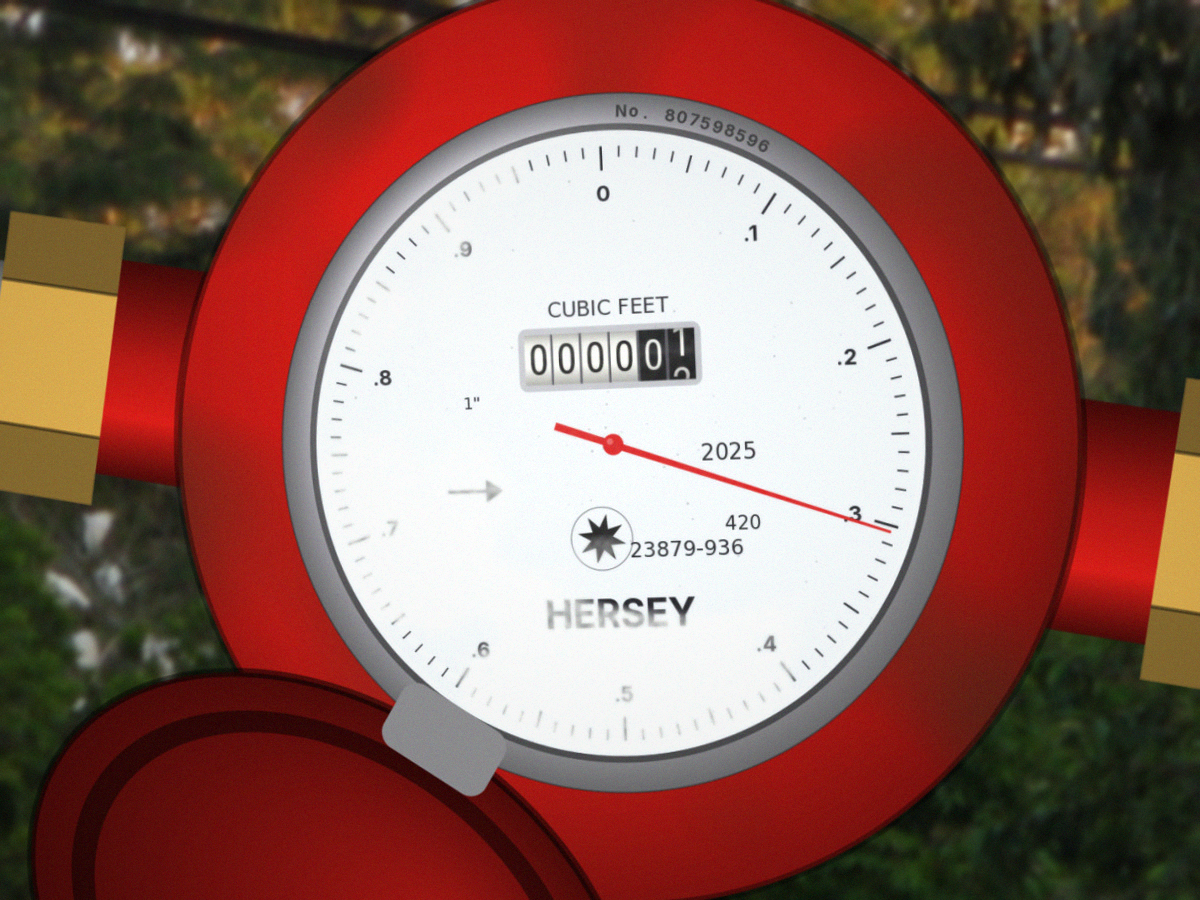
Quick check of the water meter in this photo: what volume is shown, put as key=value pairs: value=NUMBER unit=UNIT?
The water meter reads value=1.30 unit=ft³
